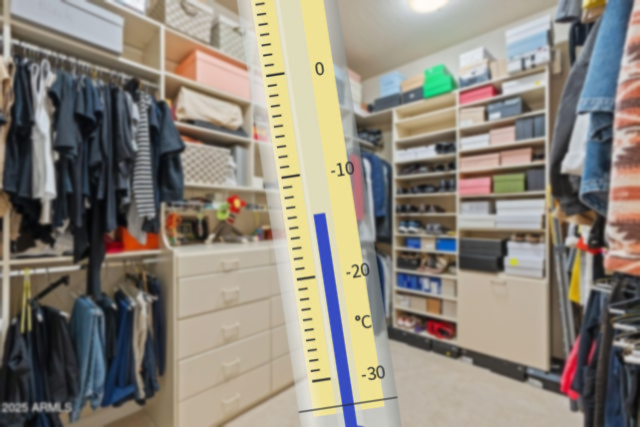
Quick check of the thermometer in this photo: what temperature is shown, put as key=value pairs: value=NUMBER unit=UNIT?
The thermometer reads value=-14 unit=°C
